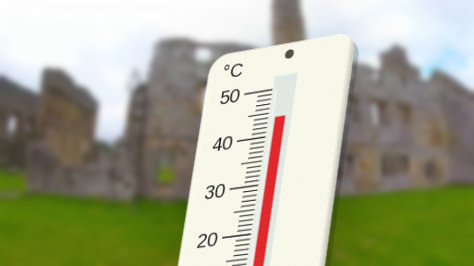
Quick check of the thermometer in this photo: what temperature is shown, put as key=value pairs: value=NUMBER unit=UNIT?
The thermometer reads value=44 unit=°C
